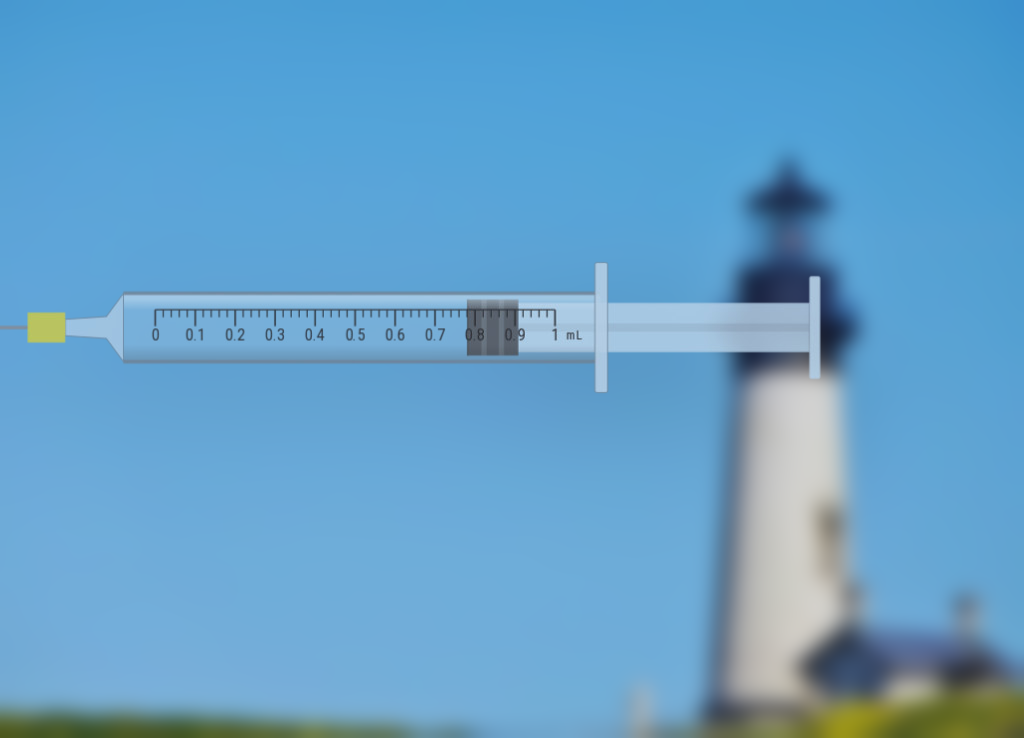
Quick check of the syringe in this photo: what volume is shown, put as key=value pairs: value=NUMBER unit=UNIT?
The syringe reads value=0.78 unit=mL
